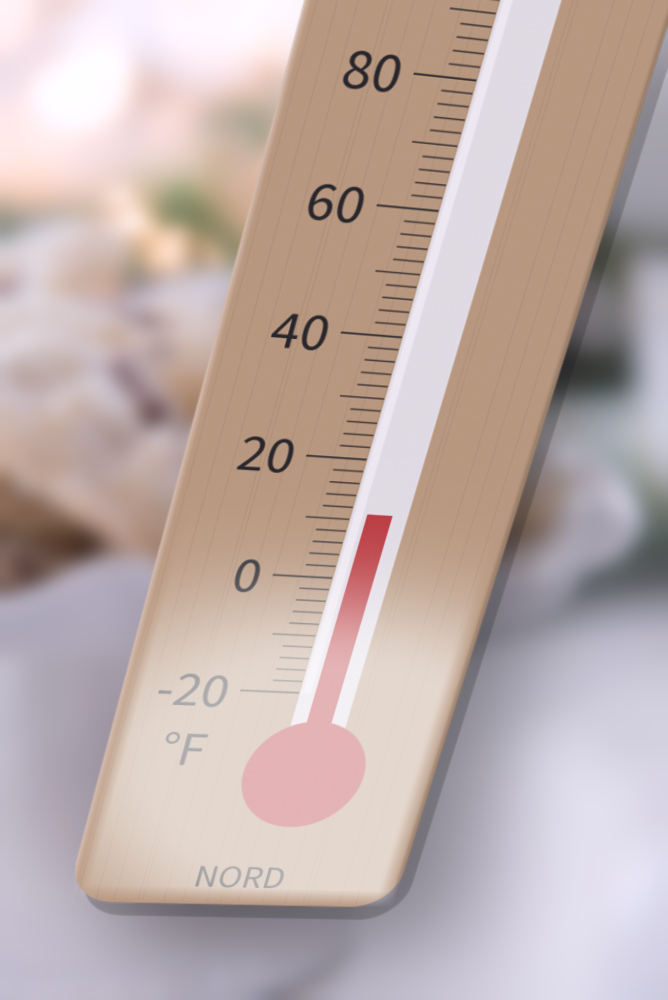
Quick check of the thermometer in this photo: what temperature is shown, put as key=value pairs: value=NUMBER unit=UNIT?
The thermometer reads value=11 unit=°F
